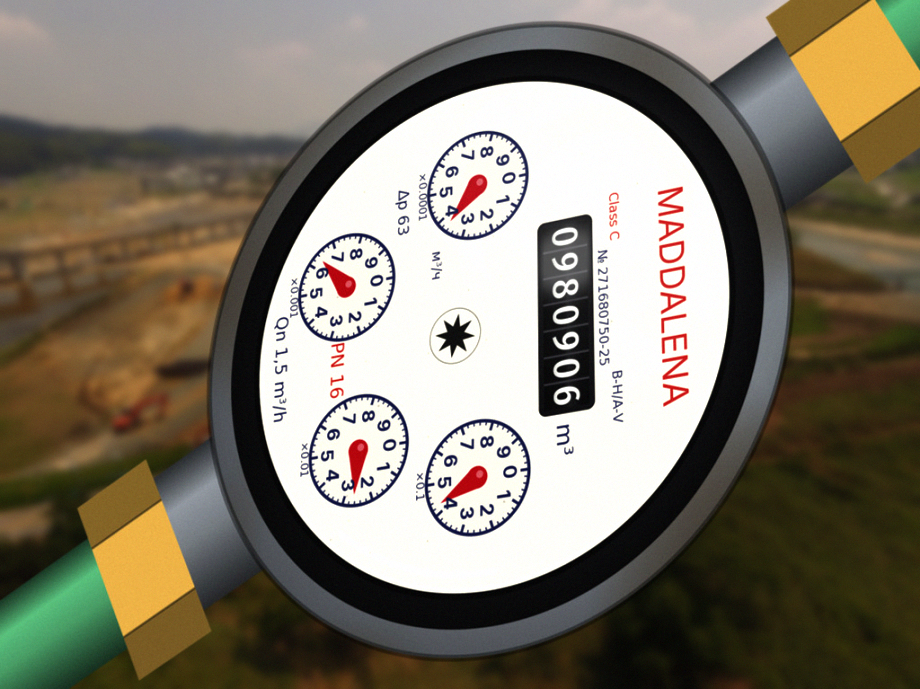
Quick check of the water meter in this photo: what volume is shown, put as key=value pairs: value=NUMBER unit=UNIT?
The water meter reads value=980906.4263 unit=m³
